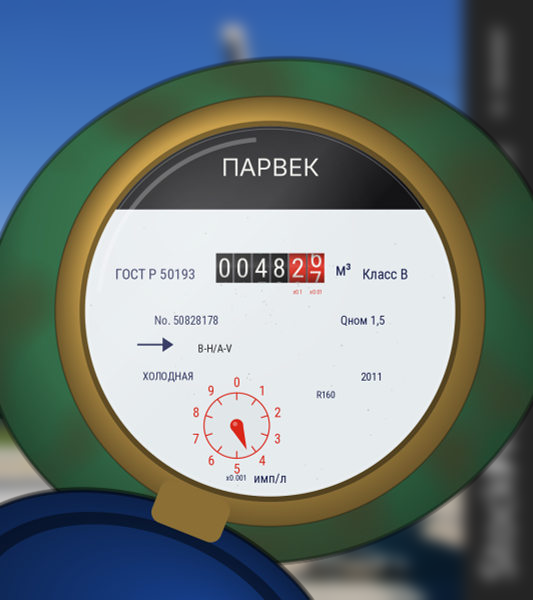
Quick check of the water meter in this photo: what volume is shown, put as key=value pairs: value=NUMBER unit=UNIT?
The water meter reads value=48.264 unit=m³
